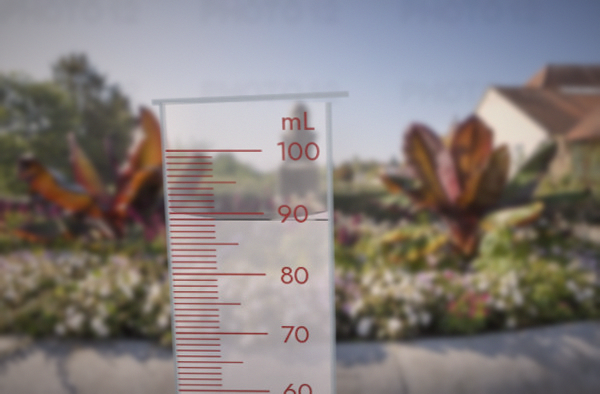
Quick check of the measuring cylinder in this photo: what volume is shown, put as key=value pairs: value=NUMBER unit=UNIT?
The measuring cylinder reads value=89 unit=mL
